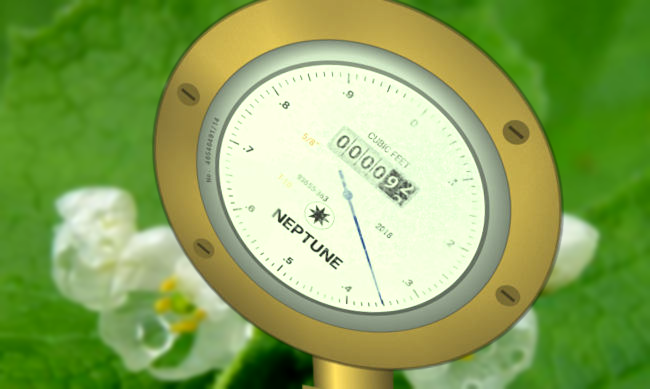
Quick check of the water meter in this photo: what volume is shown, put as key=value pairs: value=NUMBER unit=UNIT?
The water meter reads value=92.35 unit=ft³
